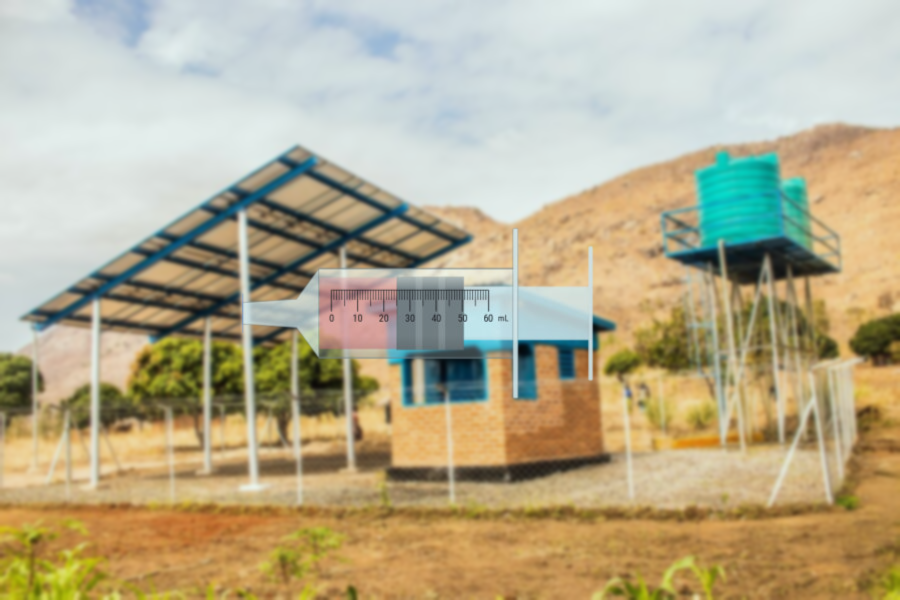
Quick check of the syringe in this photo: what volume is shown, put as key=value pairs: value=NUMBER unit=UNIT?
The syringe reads value=25 unit=mL
